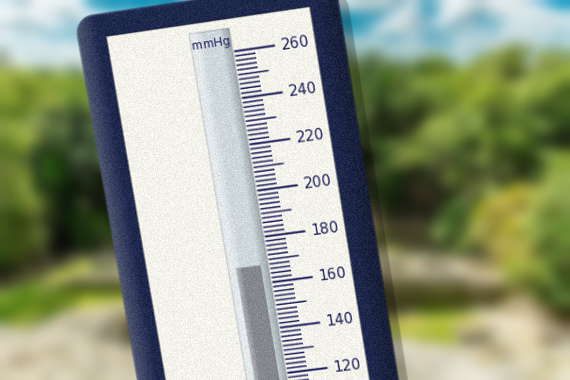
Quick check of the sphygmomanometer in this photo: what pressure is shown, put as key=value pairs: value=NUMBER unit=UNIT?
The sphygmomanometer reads value=168 unit=mmHg
